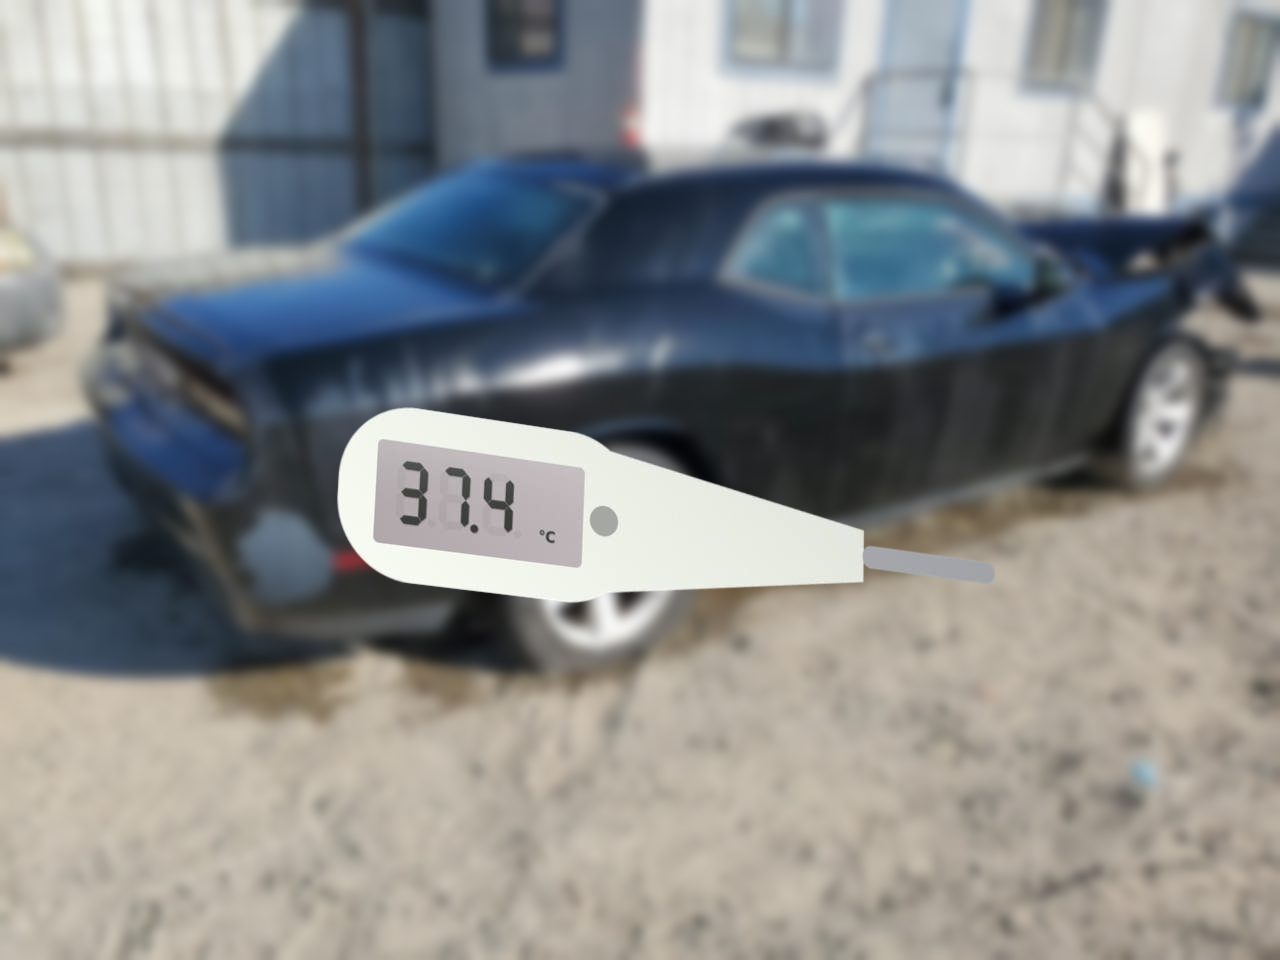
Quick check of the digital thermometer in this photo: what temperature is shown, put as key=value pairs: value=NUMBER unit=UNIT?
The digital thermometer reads value=37.4 unit=°C
